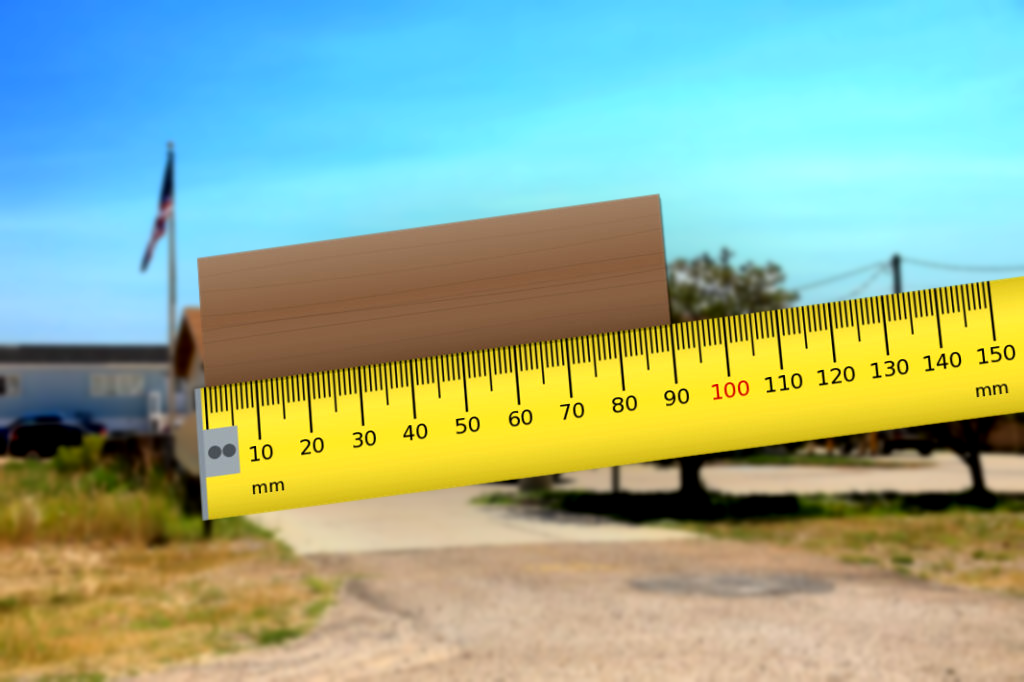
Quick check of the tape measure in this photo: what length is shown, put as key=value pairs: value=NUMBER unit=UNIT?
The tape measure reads value=90 unit=mm
